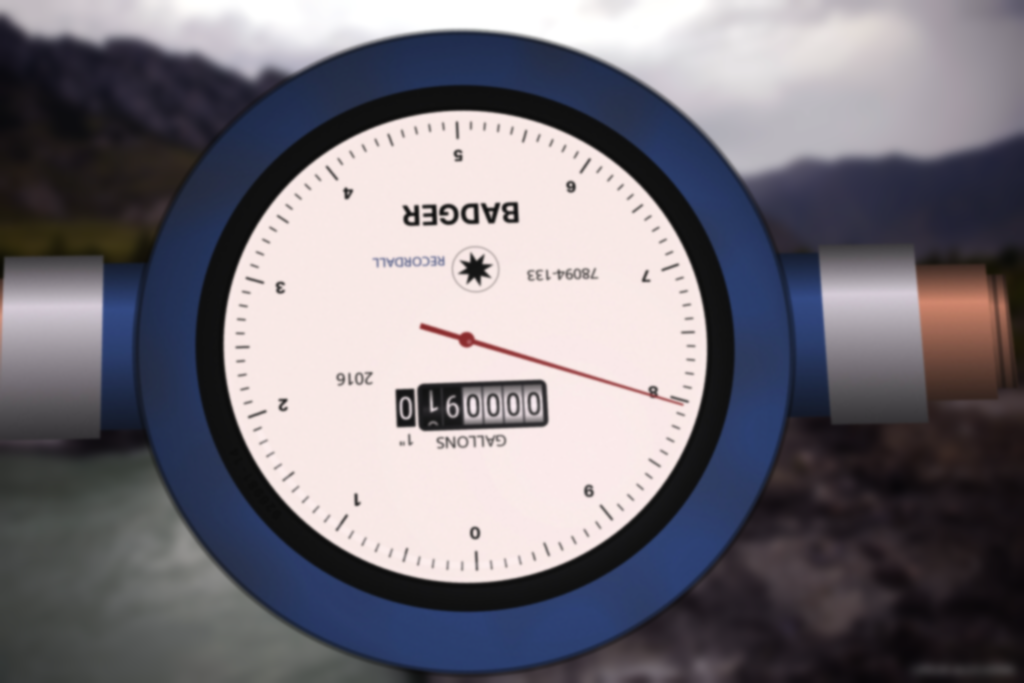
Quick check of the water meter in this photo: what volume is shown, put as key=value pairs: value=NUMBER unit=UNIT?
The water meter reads value=908.0 unit=gal
